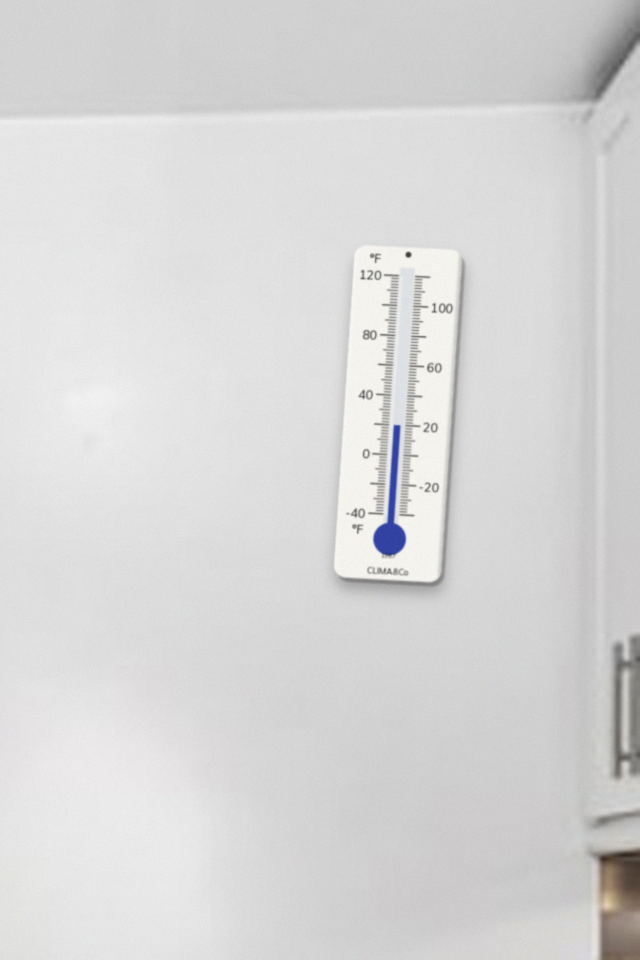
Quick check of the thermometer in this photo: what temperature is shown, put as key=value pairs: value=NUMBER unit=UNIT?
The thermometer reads value=20 unit=°F
